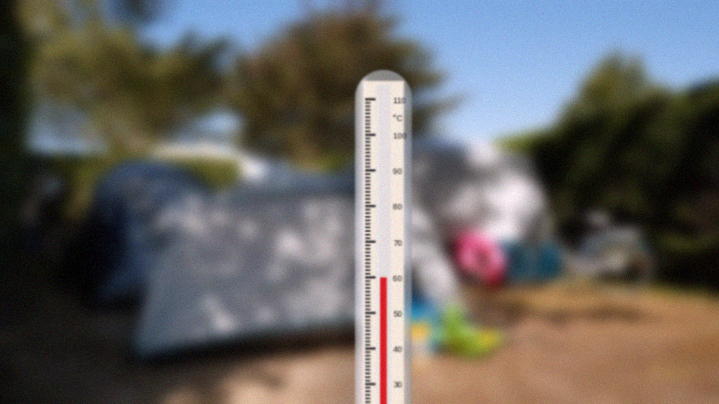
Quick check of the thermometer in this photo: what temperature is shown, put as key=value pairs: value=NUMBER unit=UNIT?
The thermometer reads value=60 unit=°C
